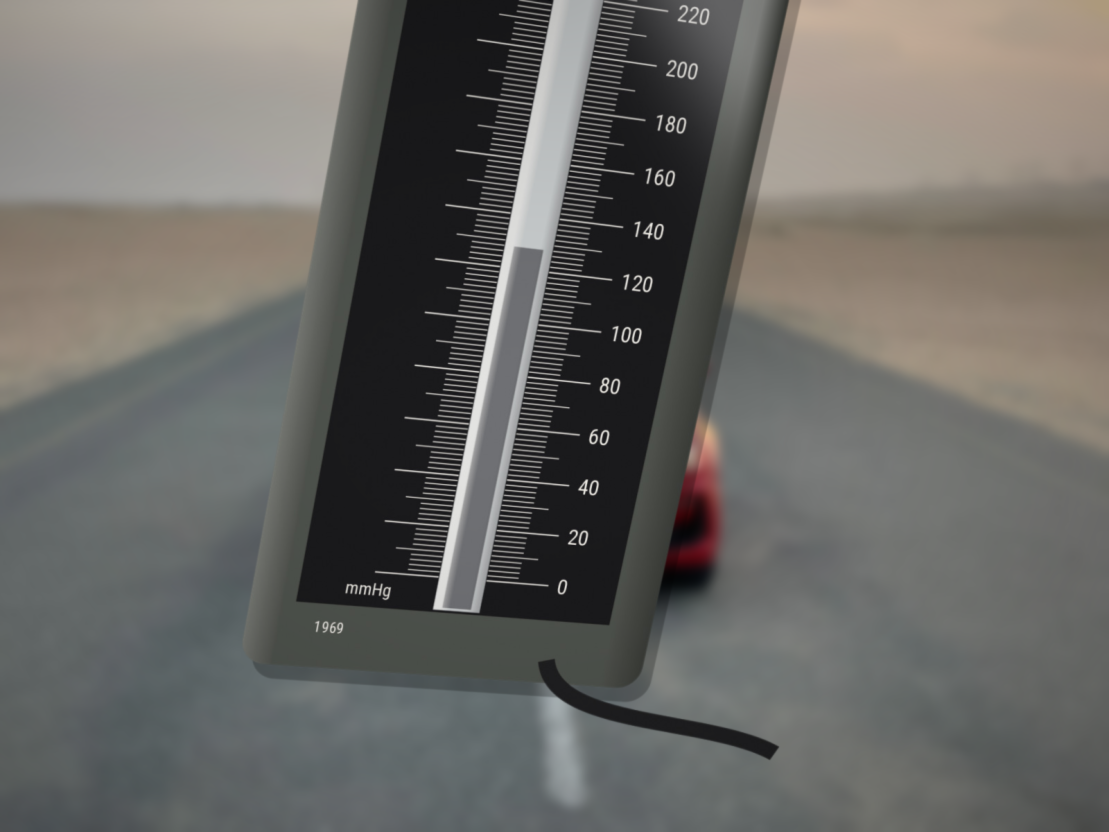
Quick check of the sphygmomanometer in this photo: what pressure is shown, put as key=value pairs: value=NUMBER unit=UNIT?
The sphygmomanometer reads value=128 unit=mmHg
